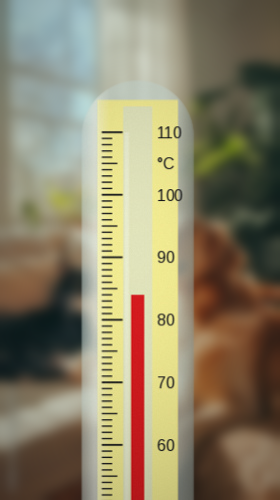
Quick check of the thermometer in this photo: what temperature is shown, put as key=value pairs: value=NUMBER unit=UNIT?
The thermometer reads value=84 unit=°C
